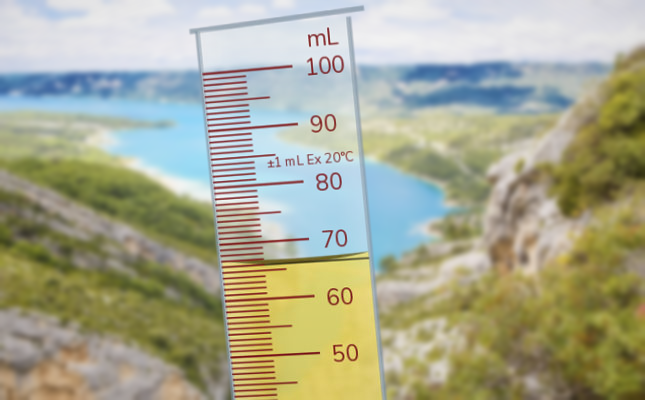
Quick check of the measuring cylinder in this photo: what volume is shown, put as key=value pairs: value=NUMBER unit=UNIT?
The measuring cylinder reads value=66 unit=mL
